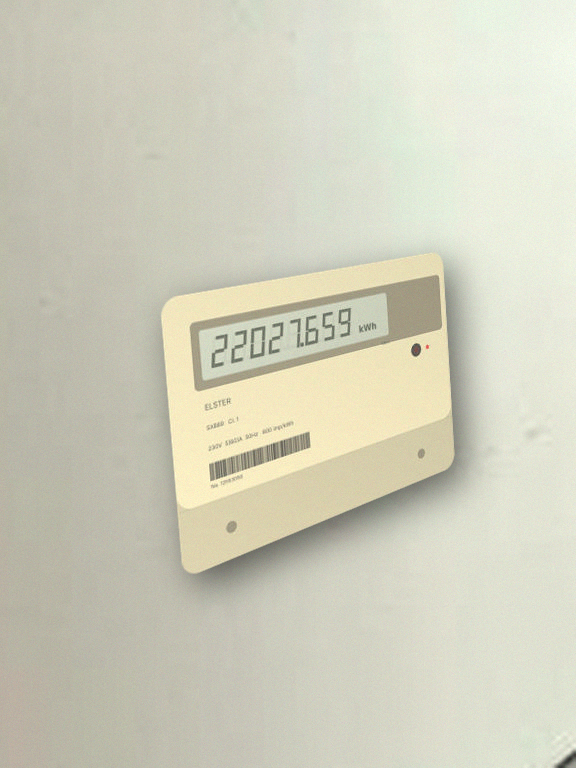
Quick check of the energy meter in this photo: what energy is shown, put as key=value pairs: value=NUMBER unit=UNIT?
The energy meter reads value=22027.659 unit=kWh
